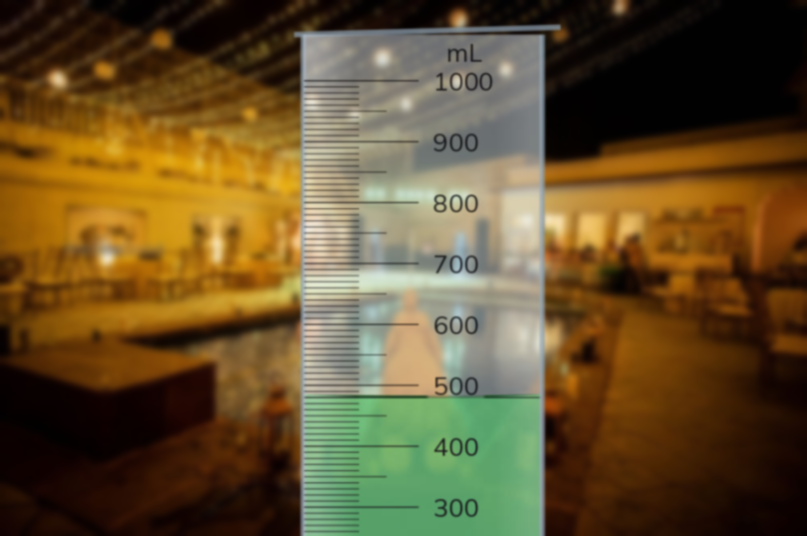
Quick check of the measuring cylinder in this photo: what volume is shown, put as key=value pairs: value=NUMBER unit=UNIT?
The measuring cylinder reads value=480 unit=mL
